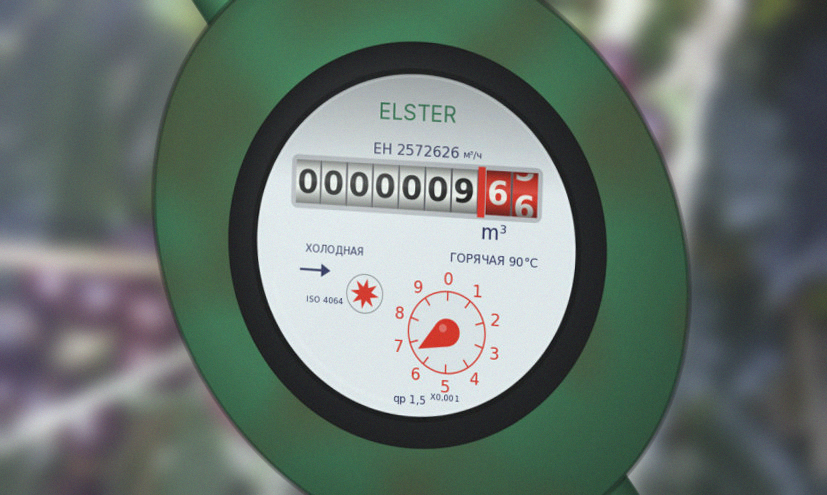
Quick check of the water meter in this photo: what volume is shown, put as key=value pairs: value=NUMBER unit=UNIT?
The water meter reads value=9.656 unit=m³
